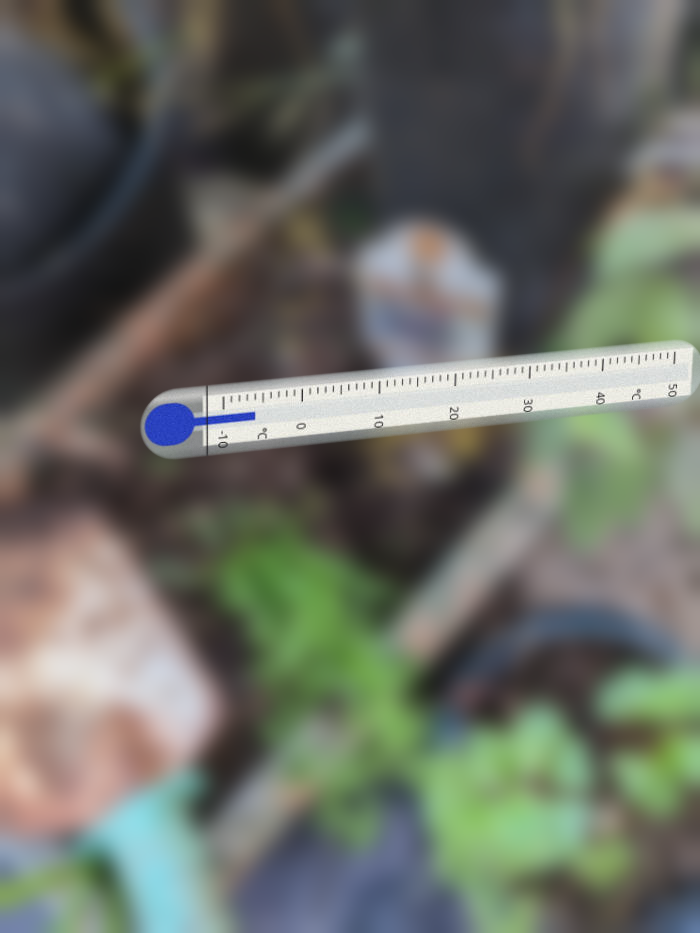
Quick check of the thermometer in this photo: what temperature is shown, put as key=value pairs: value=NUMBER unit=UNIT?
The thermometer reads value=-6 unit=°C
